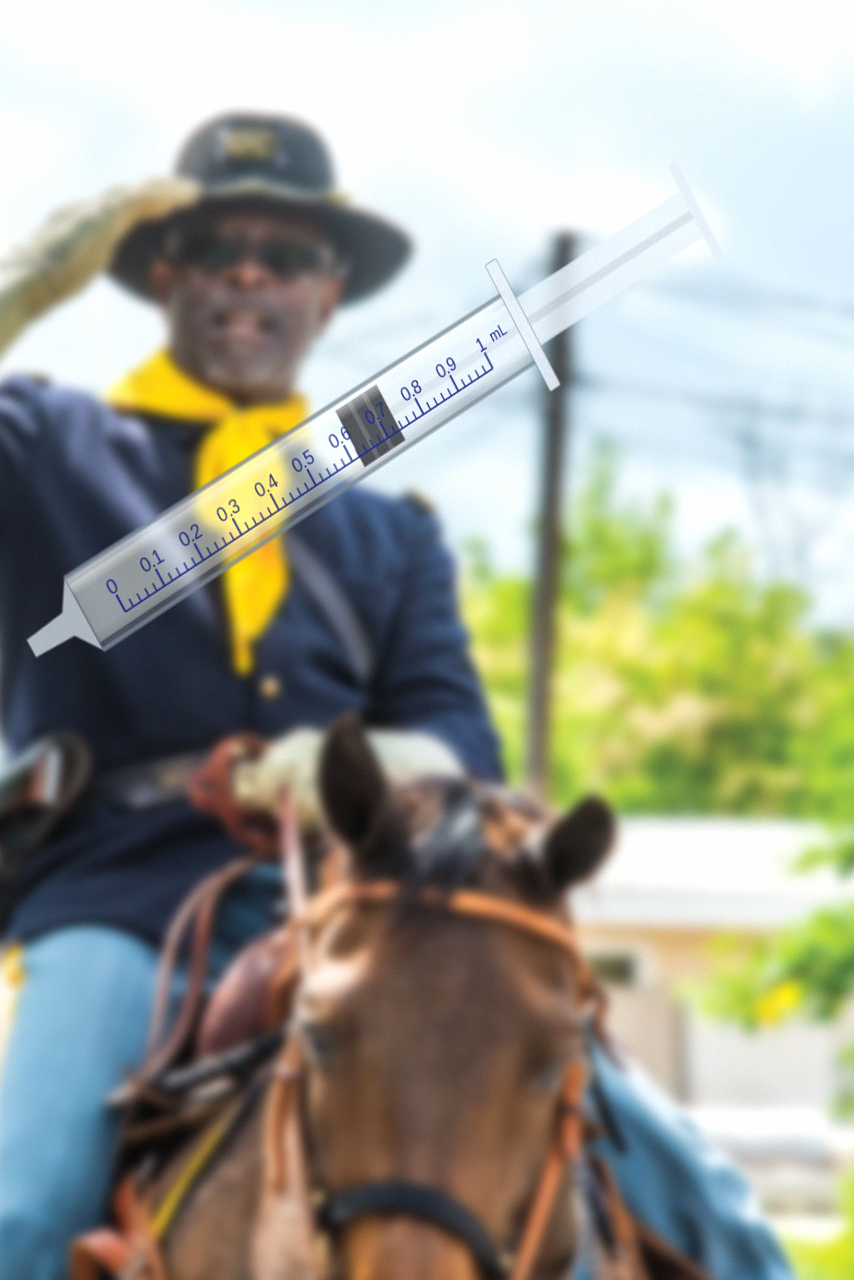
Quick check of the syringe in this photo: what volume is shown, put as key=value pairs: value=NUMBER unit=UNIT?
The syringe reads value=0.62 unit=mL
